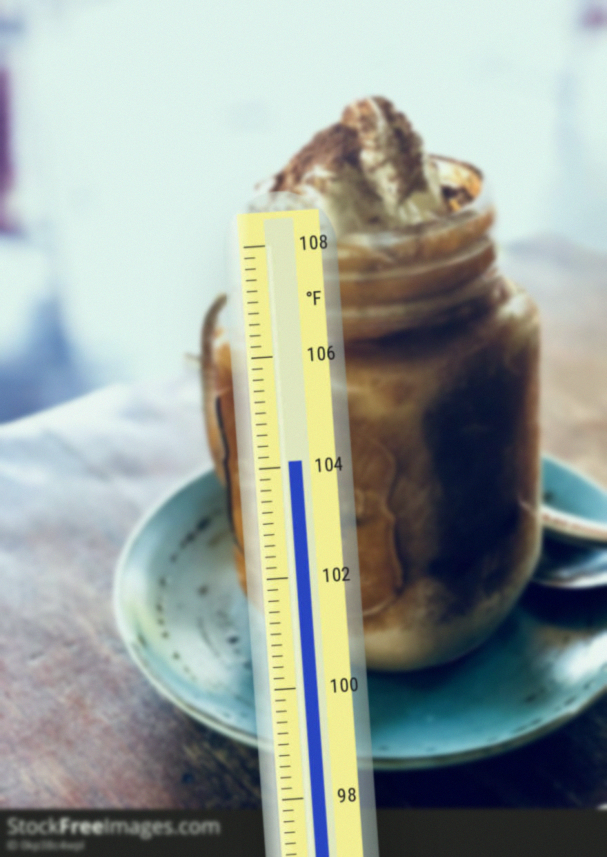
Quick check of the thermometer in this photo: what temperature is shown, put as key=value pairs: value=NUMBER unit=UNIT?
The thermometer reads value=104.1 unit=°F
